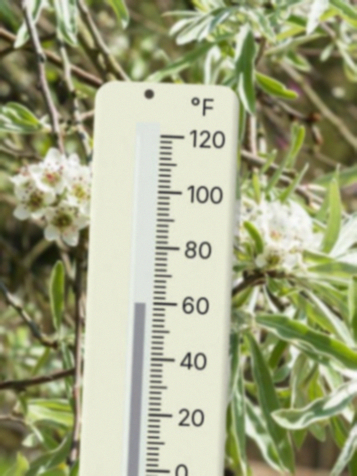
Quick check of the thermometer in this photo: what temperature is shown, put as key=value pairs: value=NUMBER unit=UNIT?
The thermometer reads value=60 unit=°F
